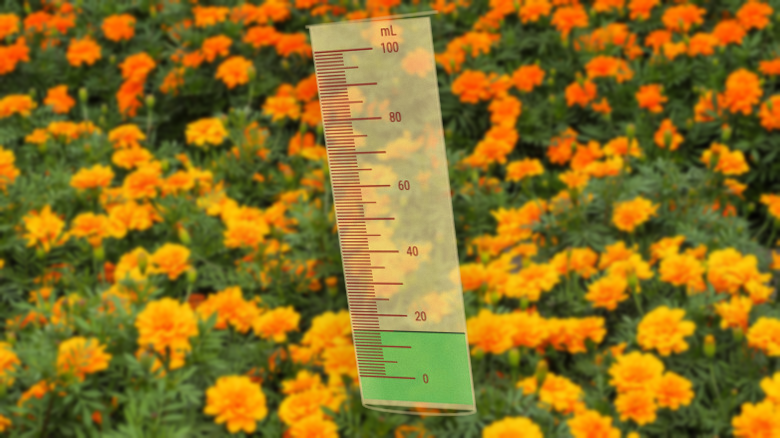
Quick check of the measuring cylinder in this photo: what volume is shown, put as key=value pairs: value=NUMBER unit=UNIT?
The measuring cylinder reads value=15 unit=mL
